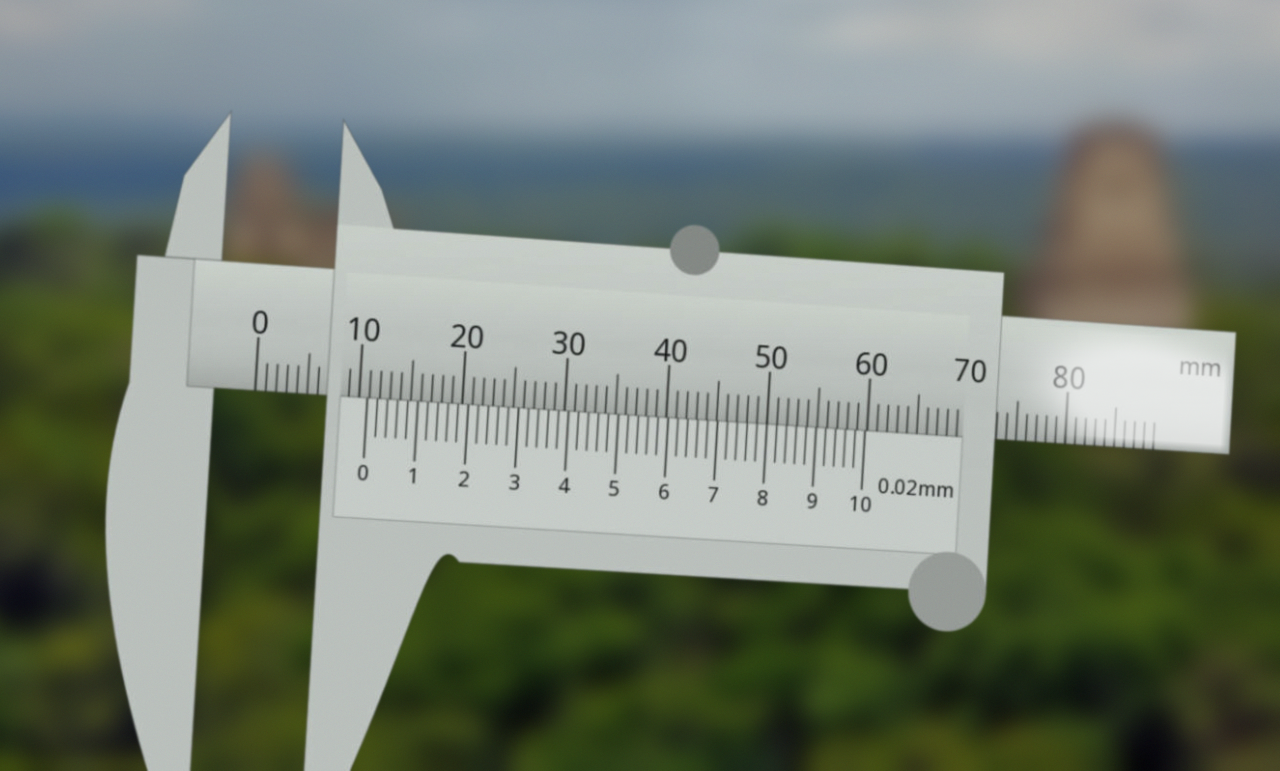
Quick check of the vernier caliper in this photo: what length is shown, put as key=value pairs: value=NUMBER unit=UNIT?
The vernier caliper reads value=10.8 unit=mm
